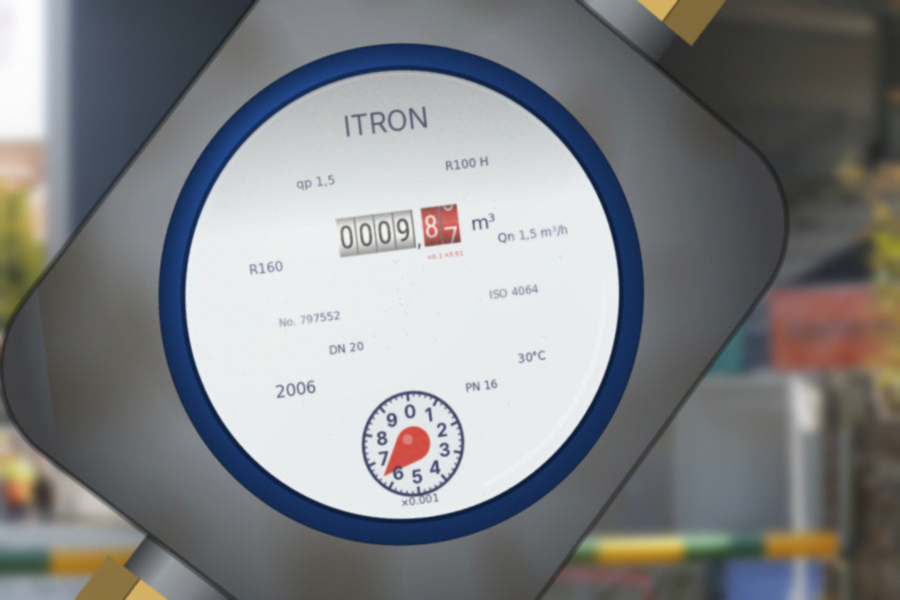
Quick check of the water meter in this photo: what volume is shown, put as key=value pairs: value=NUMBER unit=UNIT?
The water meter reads value=9.866 unit=m³
